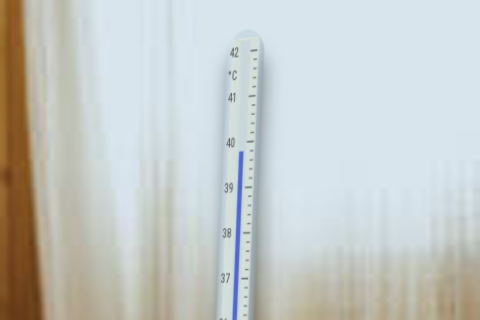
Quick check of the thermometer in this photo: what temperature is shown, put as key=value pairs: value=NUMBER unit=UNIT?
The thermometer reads value=39.8 unit=°C
